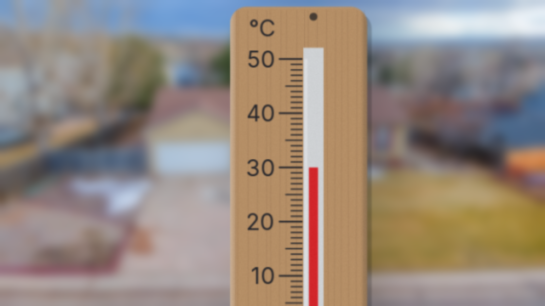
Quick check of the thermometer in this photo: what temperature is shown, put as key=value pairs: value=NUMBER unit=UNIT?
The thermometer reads value=30 unit=°C
